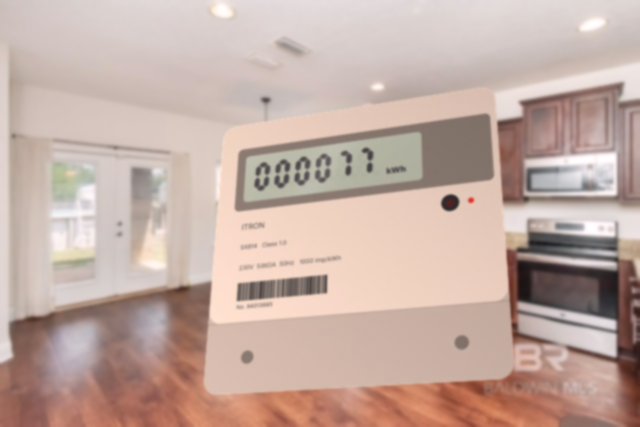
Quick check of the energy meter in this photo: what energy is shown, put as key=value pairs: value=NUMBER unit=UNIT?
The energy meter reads value=77 unit=kWh
